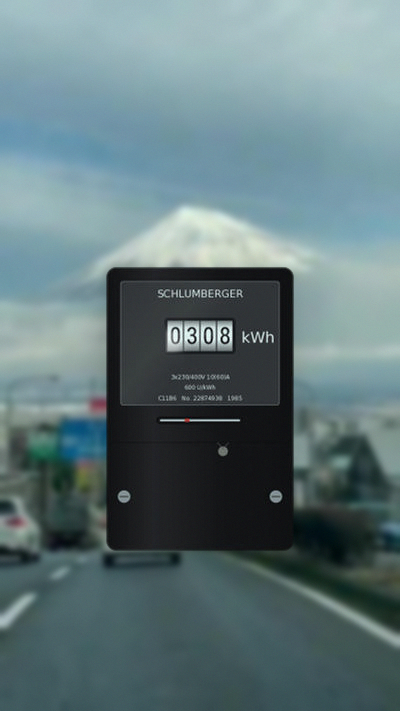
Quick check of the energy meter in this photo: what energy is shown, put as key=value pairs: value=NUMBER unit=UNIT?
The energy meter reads value=308 unit=kWh
